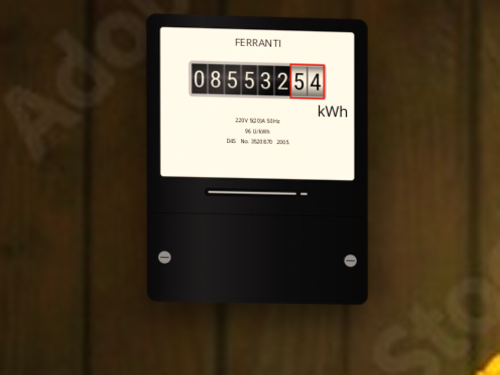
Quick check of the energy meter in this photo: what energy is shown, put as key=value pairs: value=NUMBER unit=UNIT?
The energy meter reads value=85532.54 unit=kWh
